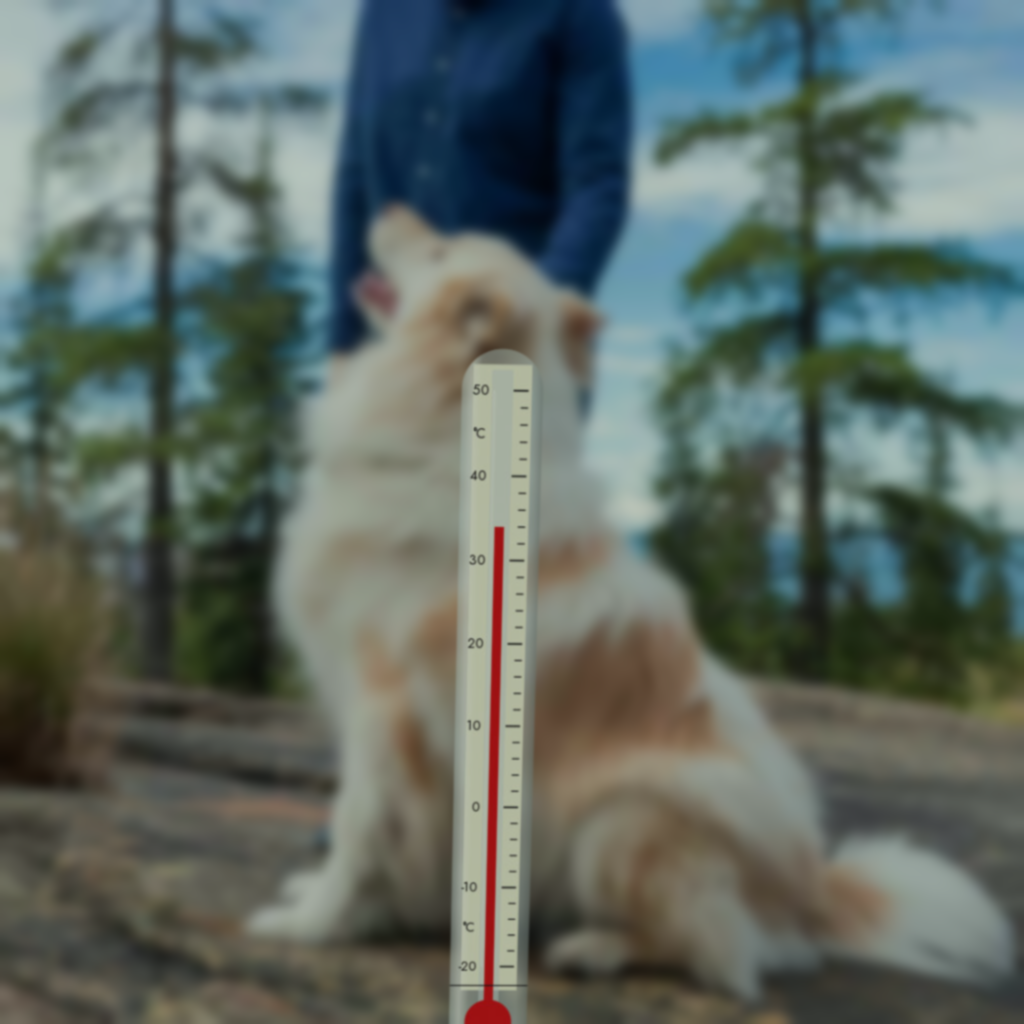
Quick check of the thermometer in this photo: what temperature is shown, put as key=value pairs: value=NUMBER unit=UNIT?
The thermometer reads value=34 unit=°C
